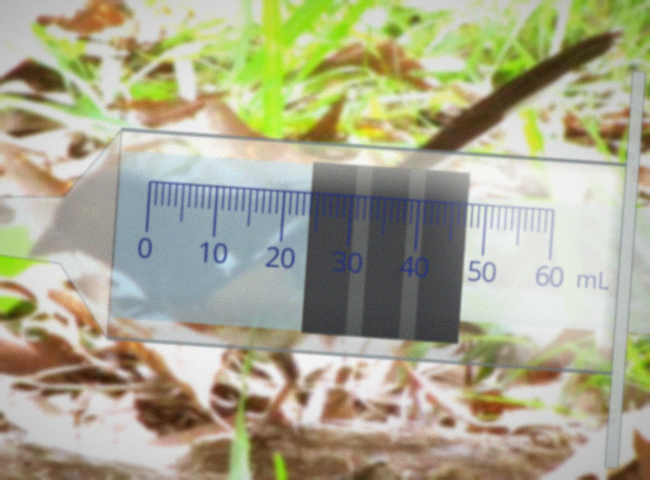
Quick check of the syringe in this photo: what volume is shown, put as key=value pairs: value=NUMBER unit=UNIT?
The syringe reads value=24 unit=mL
